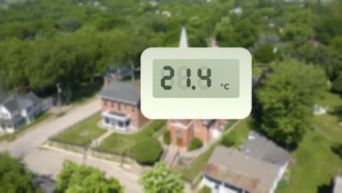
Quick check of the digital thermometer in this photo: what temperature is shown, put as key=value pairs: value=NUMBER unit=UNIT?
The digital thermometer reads value=21.4 unit=°C
